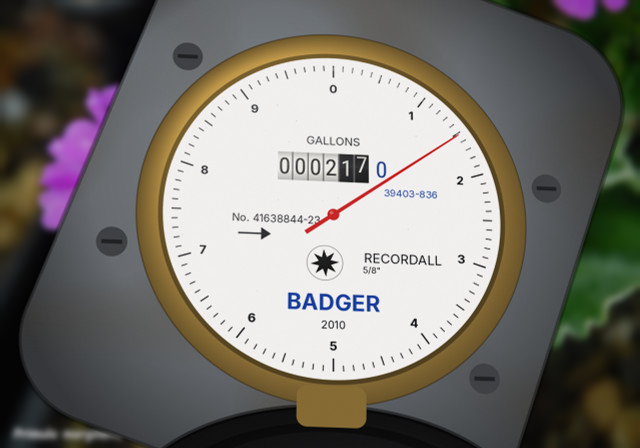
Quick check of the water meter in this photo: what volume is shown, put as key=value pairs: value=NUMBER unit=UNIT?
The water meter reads value=2171.5 unit=gal
